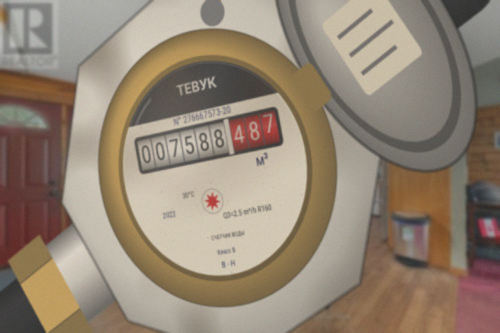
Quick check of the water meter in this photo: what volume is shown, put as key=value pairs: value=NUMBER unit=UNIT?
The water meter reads value=7588.487 unit=m³
